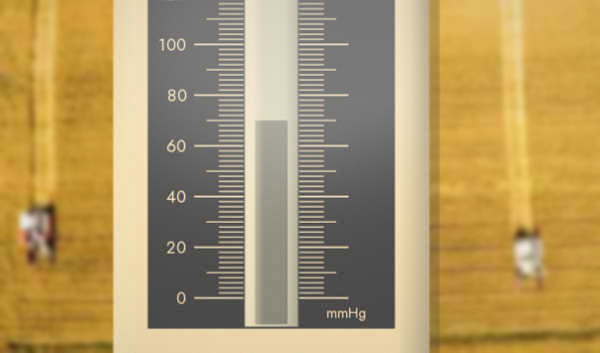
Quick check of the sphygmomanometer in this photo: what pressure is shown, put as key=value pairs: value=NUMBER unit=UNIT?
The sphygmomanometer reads value=70 unit=mmHg
